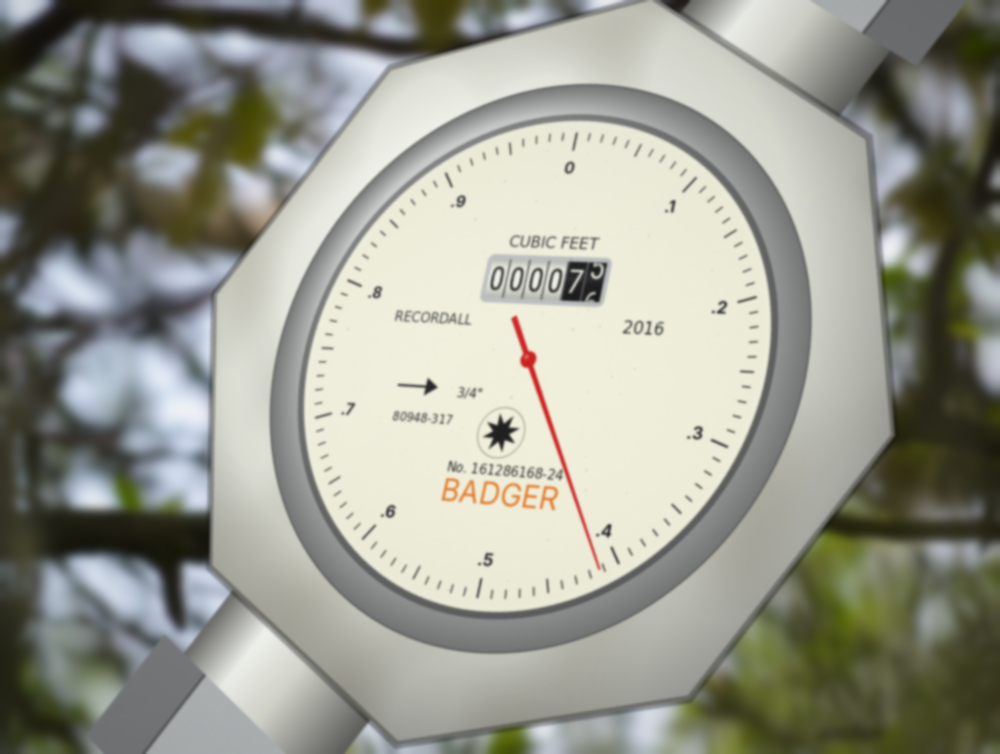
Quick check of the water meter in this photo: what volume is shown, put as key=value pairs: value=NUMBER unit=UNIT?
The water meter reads value=75.41 unit=ft³
